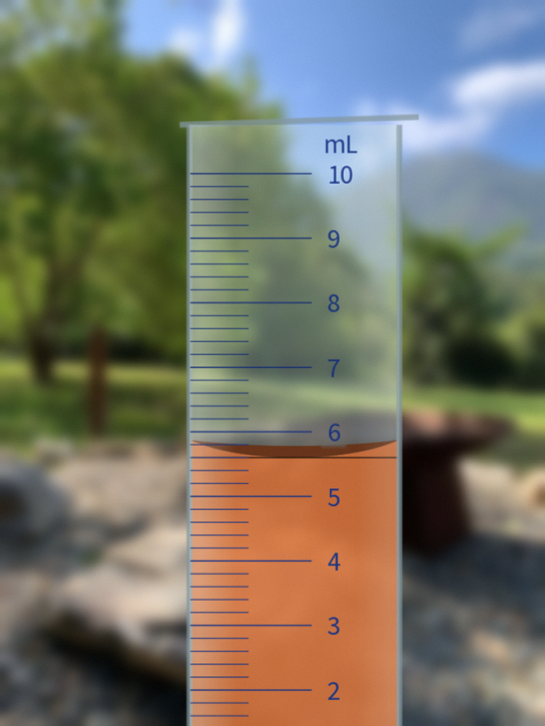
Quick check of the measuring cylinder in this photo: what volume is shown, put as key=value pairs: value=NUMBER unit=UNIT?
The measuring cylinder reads value=5.6 unit=mL
